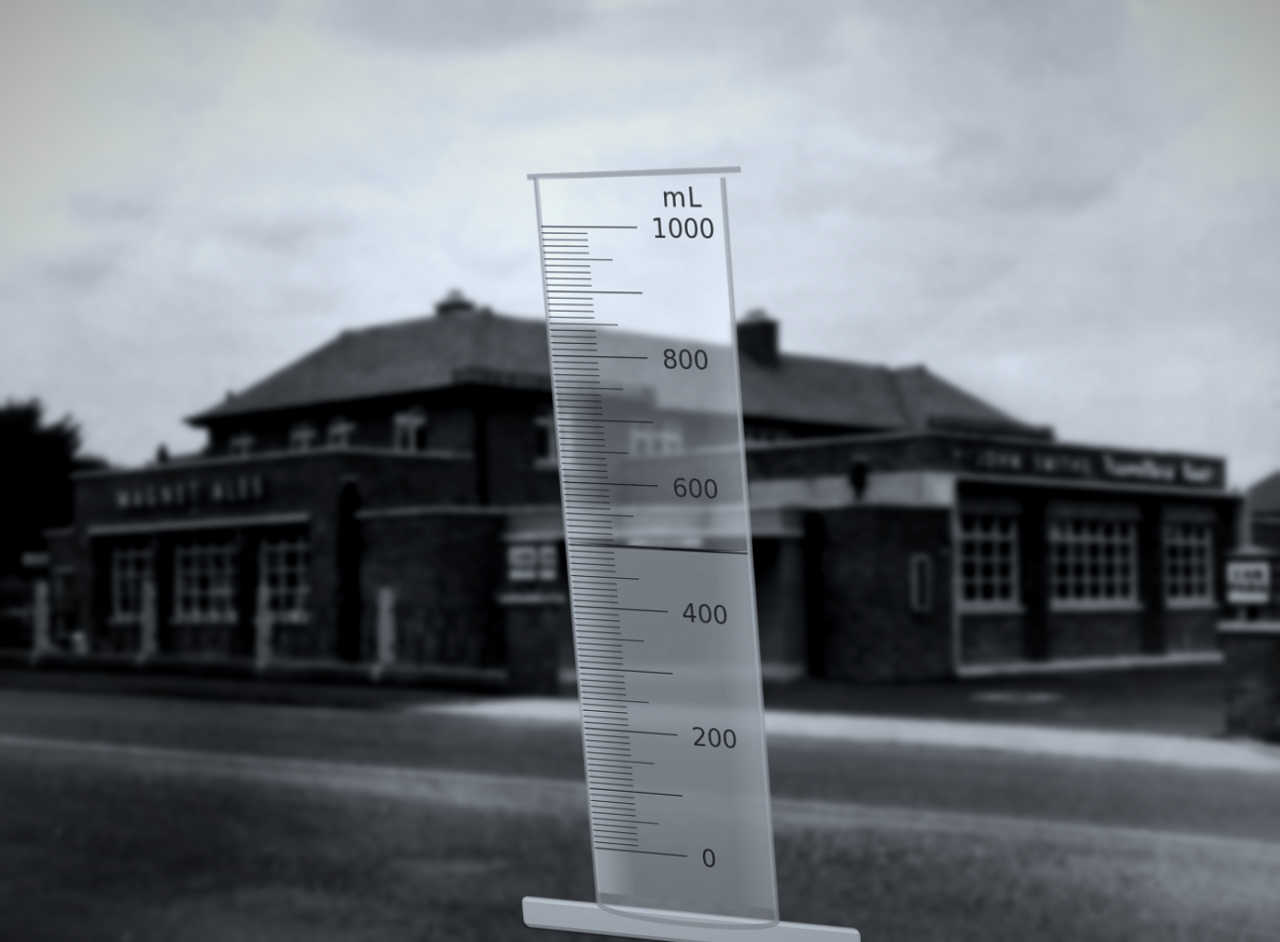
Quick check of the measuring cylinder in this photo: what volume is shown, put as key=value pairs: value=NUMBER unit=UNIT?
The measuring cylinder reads value=500 unit=mL
